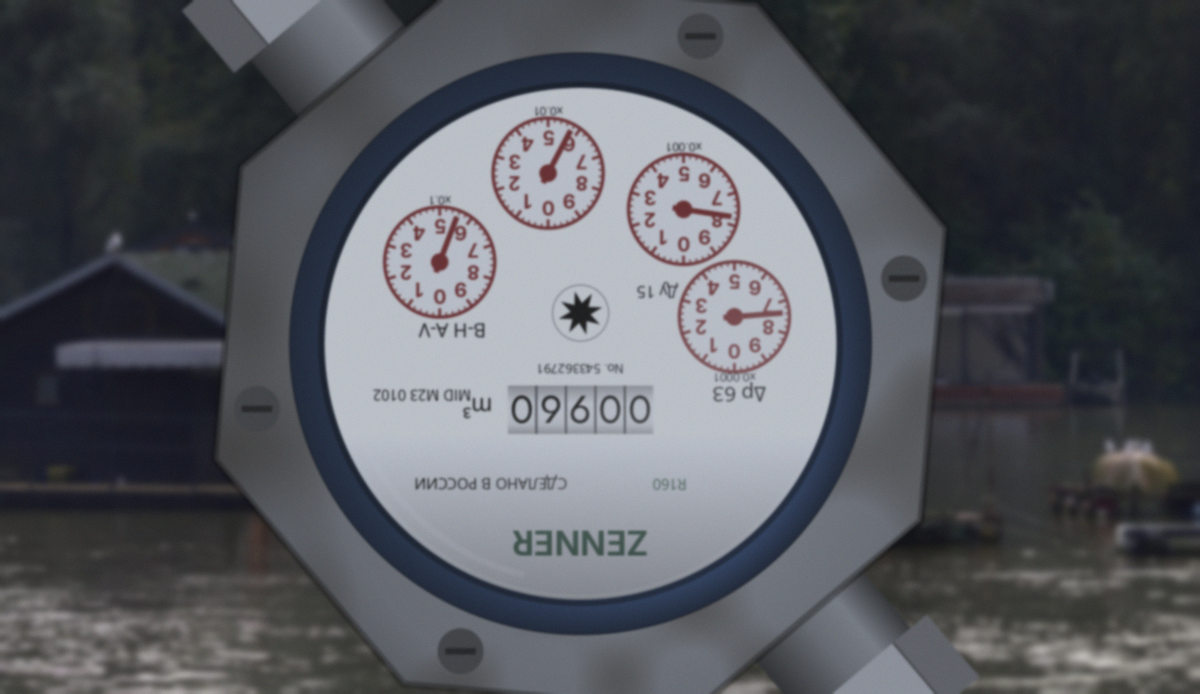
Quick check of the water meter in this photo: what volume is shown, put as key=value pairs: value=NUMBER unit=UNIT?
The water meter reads value=960.5577 unit=m³
